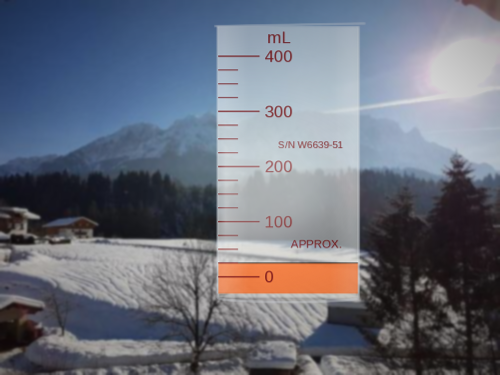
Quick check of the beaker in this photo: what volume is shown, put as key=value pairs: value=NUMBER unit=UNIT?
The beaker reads value=25 unit=mL
